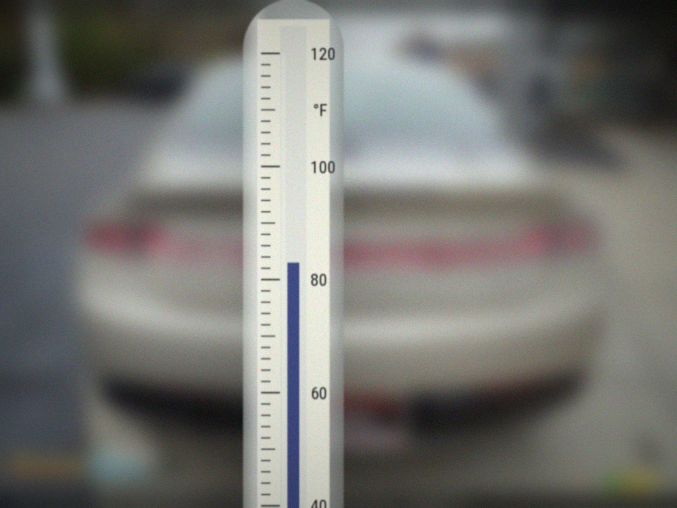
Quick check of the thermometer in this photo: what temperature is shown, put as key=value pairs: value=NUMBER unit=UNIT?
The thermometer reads value=83 unit=°F
